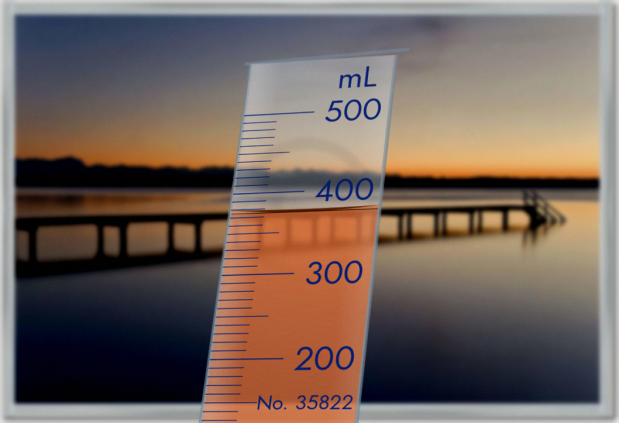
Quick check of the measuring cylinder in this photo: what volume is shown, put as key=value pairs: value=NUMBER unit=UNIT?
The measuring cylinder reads value=375 unit=mL
